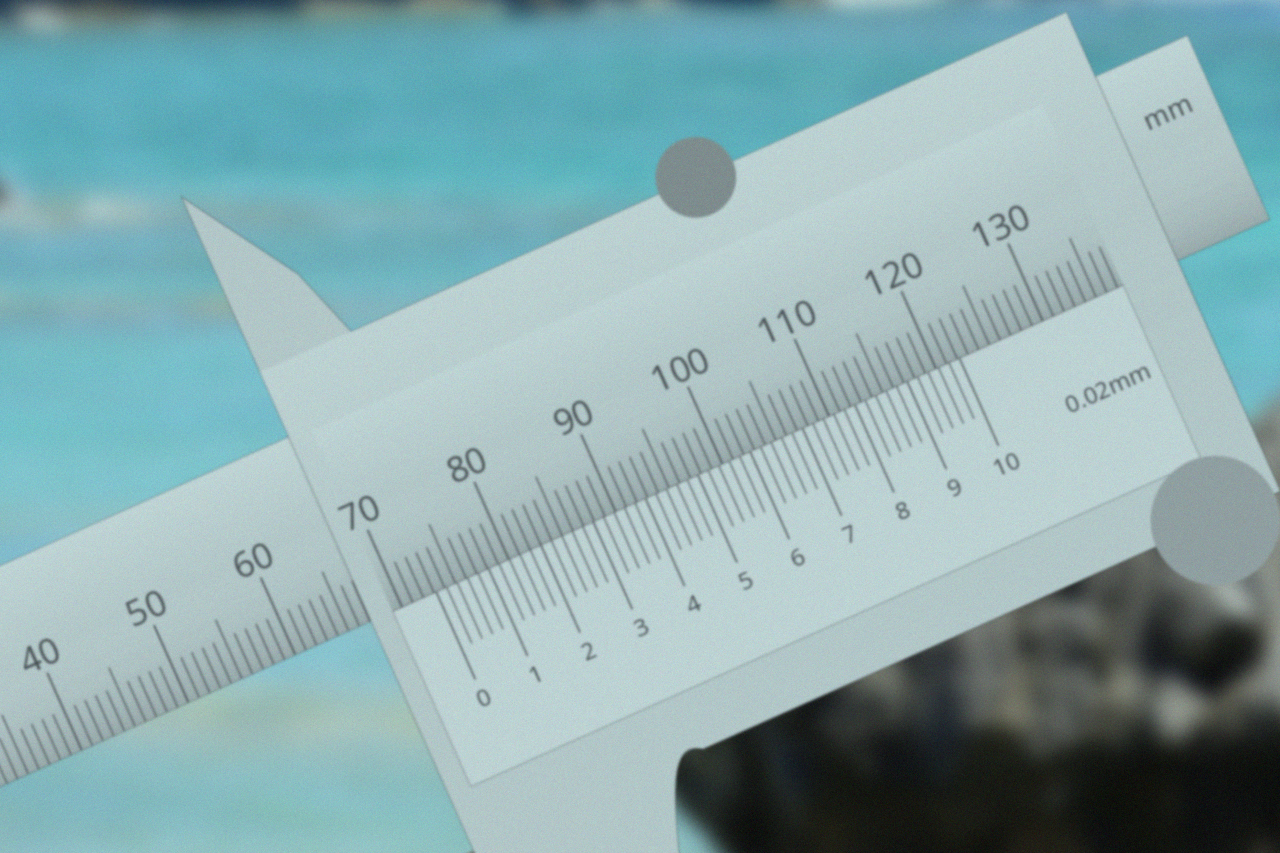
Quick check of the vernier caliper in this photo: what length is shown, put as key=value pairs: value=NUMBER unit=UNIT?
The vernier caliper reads value=73.2 unit=mm
